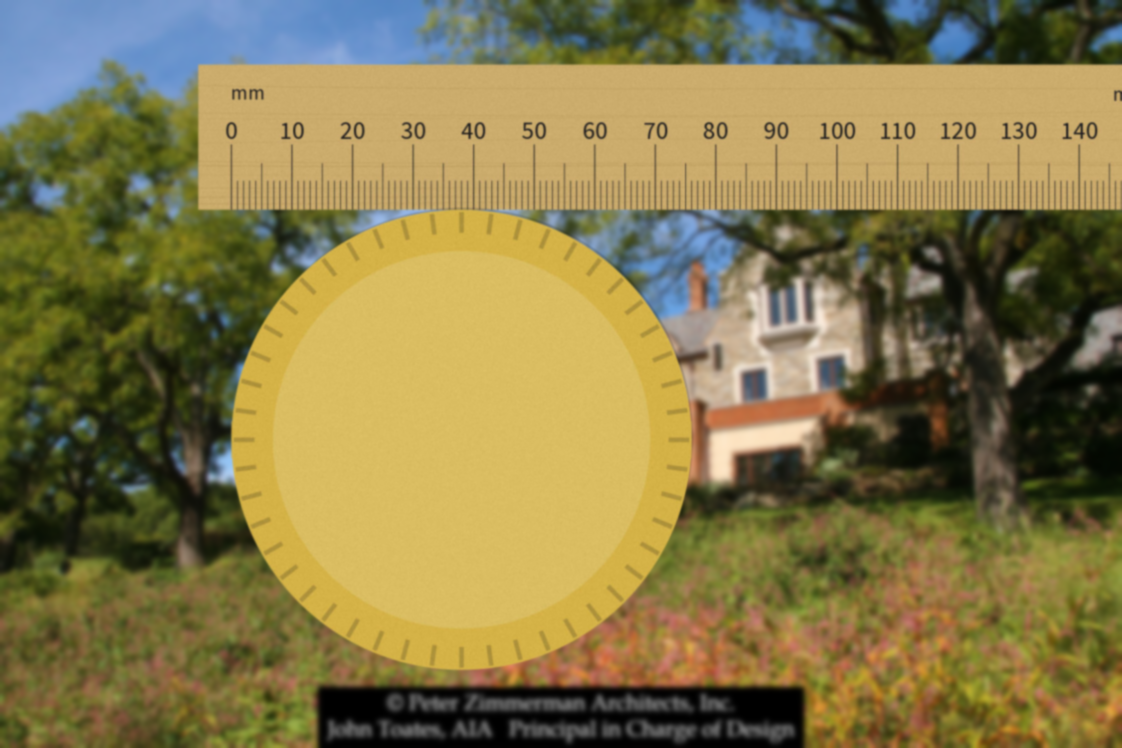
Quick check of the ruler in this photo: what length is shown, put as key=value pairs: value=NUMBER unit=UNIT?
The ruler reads value=76 unit=mm
